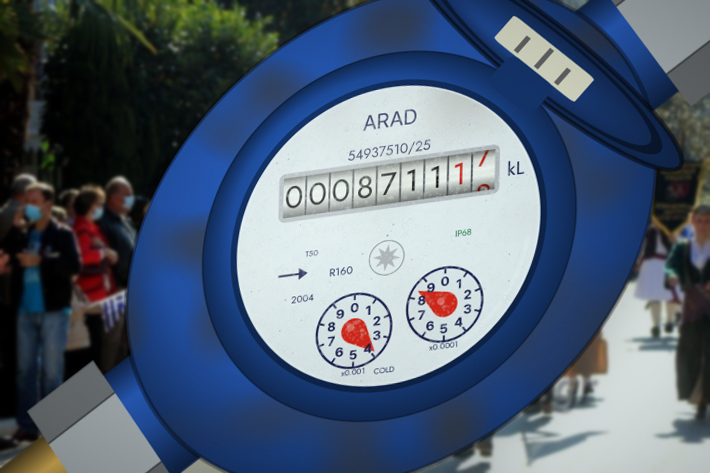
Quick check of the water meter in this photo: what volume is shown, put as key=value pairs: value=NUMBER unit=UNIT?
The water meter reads value=8711.1738 unit=kL
